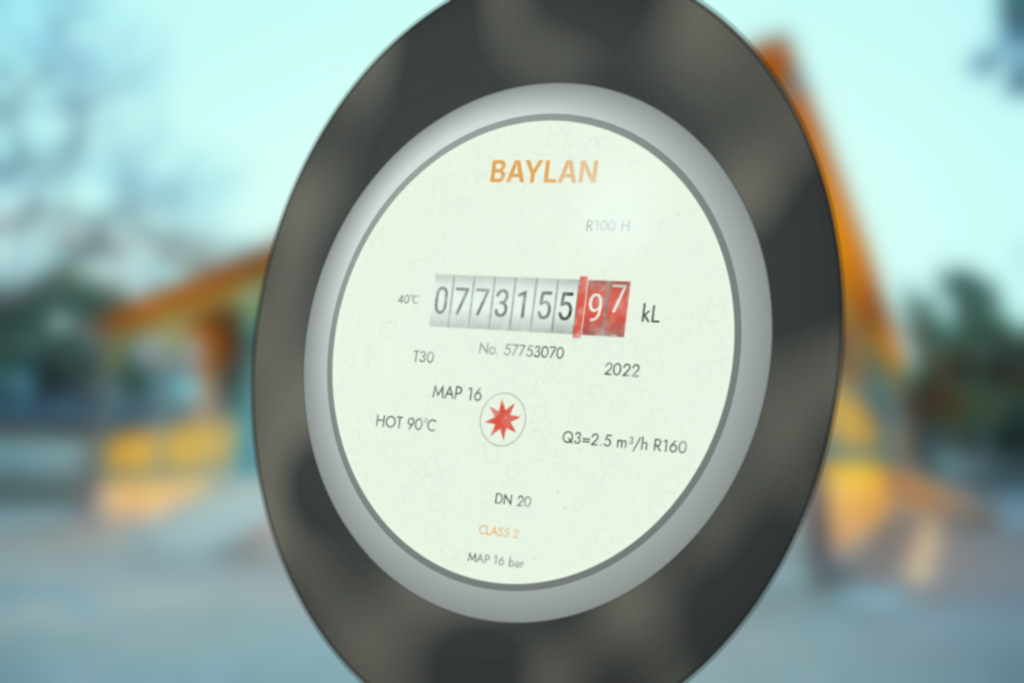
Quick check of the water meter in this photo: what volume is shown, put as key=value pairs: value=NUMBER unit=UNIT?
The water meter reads value=773155.97 unit=kL
